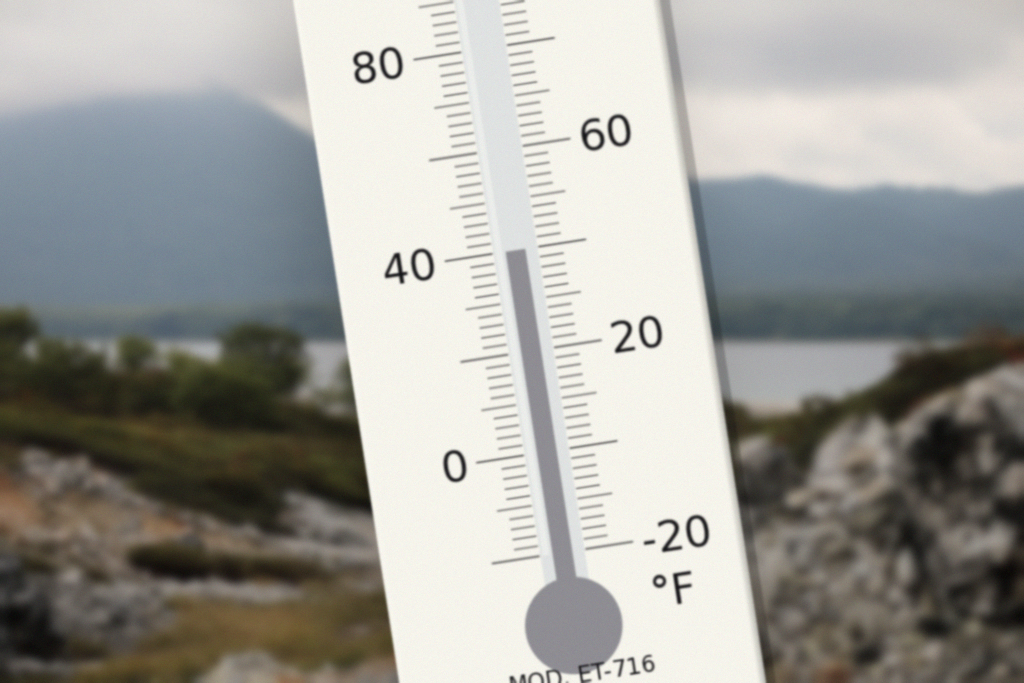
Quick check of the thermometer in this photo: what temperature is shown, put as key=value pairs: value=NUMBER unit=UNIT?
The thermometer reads value=40 unit=°F
